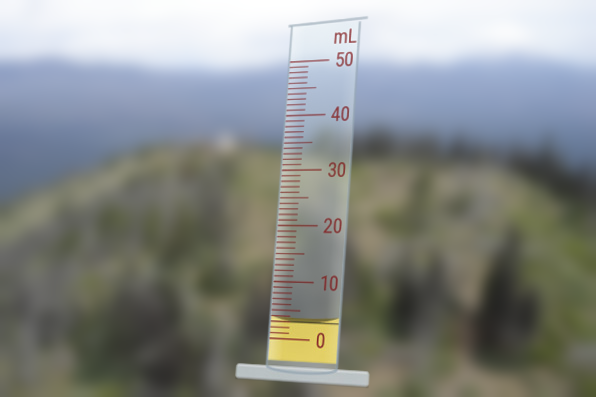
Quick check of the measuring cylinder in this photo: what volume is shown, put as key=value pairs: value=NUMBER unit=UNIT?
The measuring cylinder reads value=3 unit=mL
